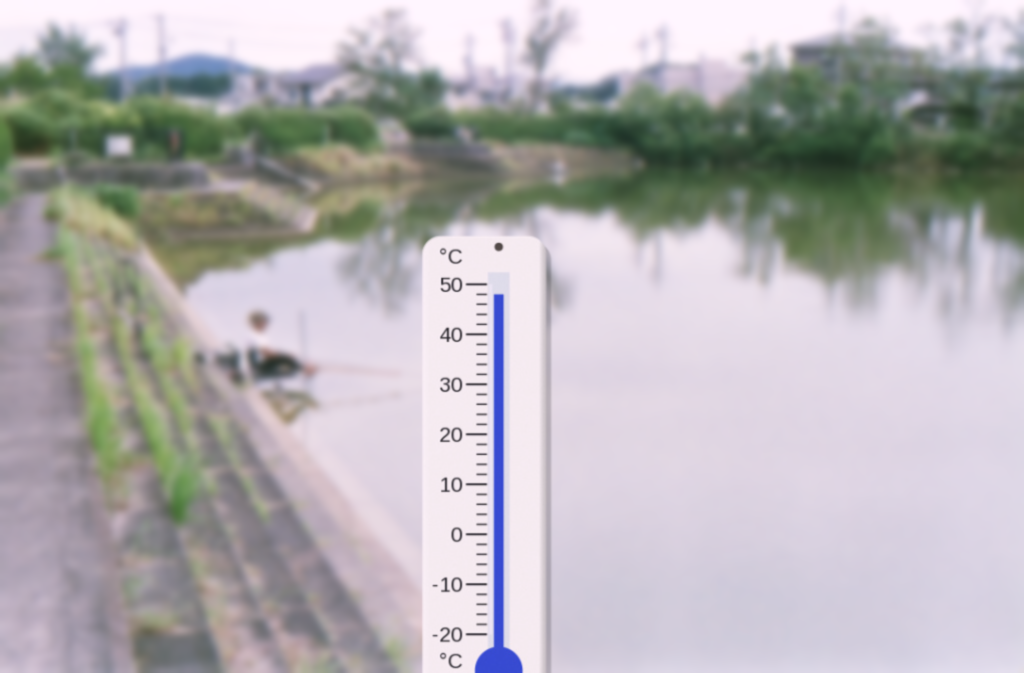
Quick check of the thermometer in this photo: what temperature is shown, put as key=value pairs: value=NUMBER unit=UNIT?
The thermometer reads value=48 unit=°C
